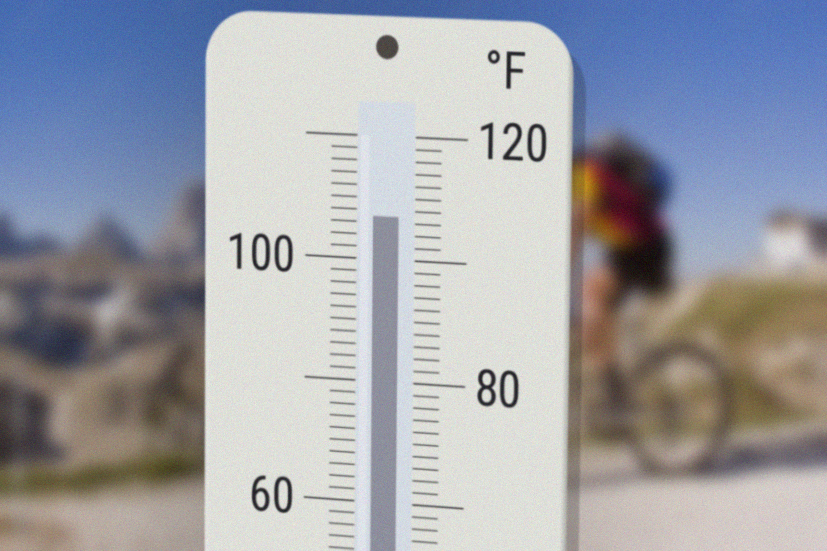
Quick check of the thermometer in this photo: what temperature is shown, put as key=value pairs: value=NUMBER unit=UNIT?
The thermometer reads value=107 unit=°F
